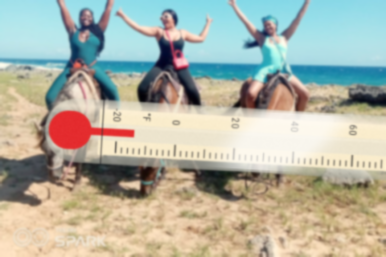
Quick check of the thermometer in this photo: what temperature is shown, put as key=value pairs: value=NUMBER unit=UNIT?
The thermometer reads value=-14 unit=°F
